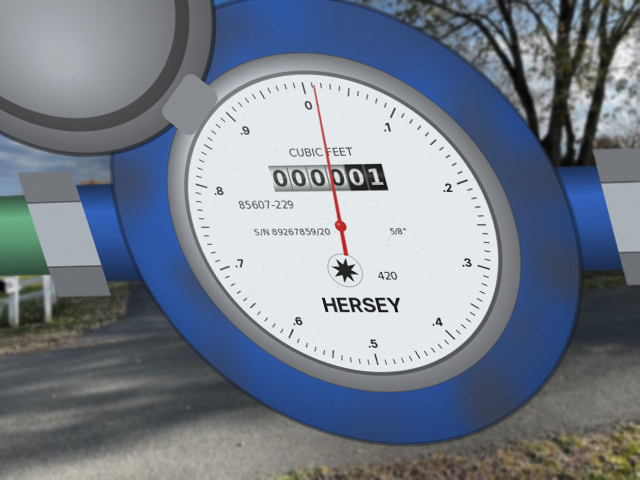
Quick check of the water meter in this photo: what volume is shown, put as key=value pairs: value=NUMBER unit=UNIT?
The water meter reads value=1.01 unit=ft³
